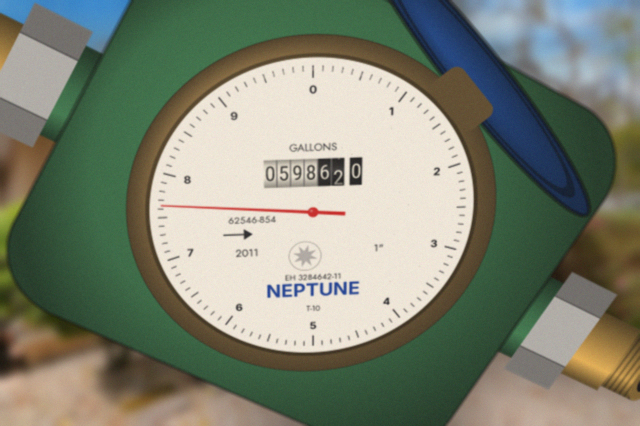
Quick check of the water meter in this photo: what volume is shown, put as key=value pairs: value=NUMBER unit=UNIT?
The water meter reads value=598617.6 unit=gal
